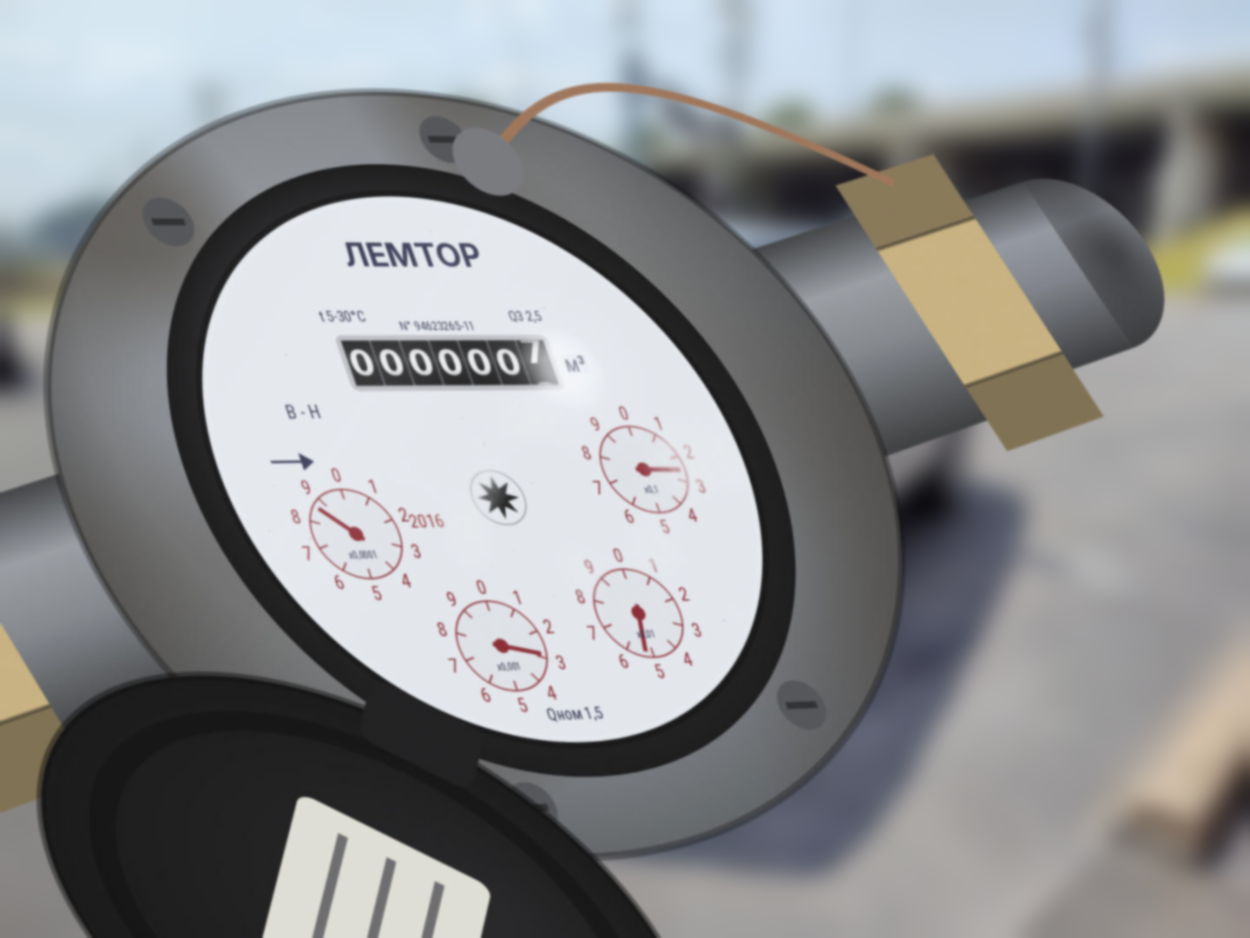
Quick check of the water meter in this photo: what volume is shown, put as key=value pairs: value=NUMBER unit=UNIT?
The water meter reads value=7.2528 unit=m³
